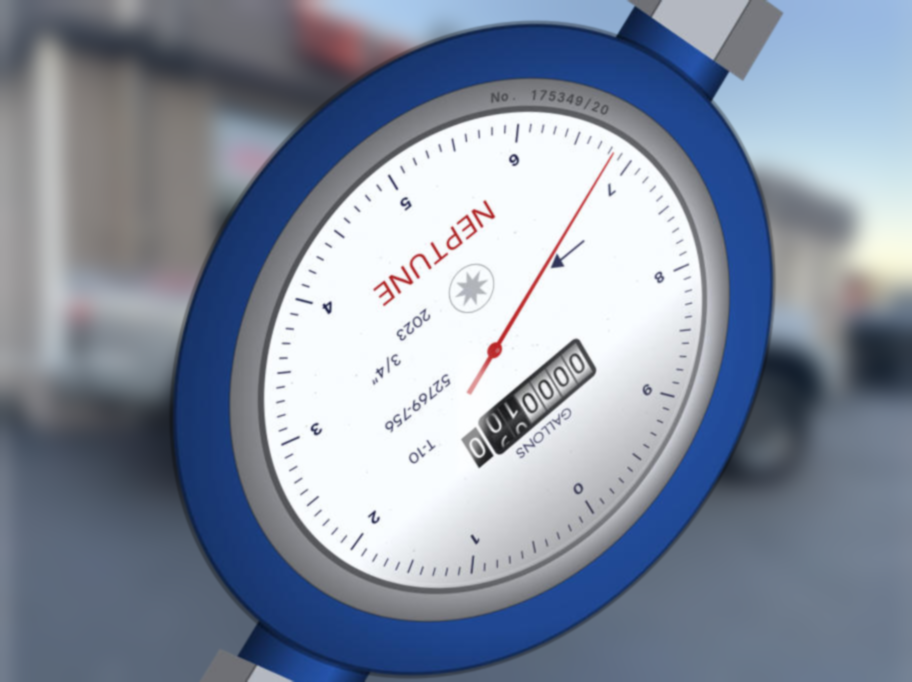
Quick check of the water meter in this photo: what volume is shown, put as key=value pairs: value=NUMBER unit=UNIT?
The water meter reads value=96.8 unit=gal
